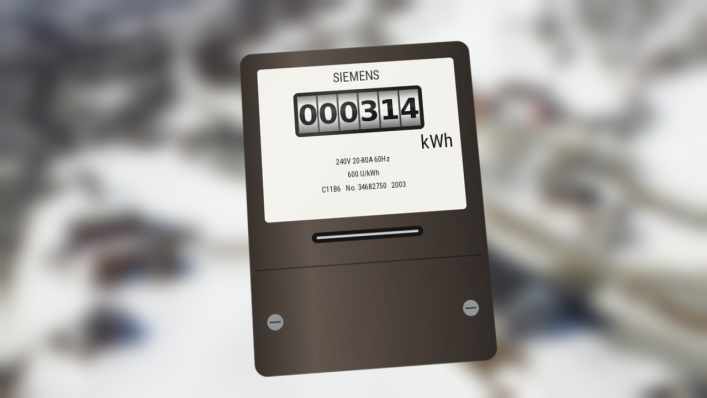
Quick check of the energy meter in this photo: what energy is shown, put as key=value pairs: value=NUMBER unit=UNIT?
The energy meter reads value=314 unit=kWh
